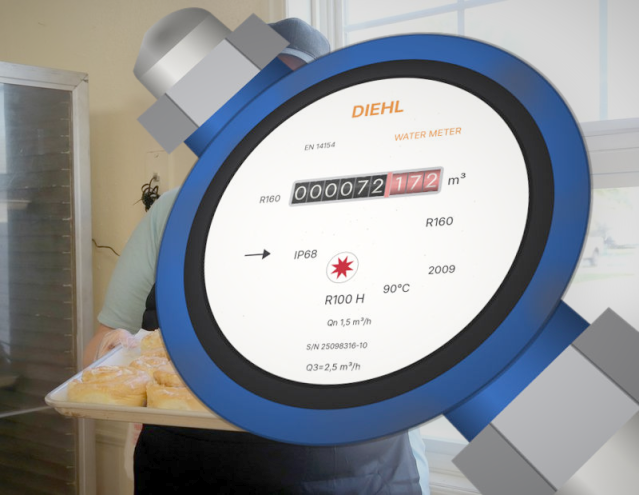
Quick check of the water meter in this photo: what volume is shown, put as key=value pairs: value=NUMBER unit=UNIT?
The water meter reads value=72.172 unit=m³
